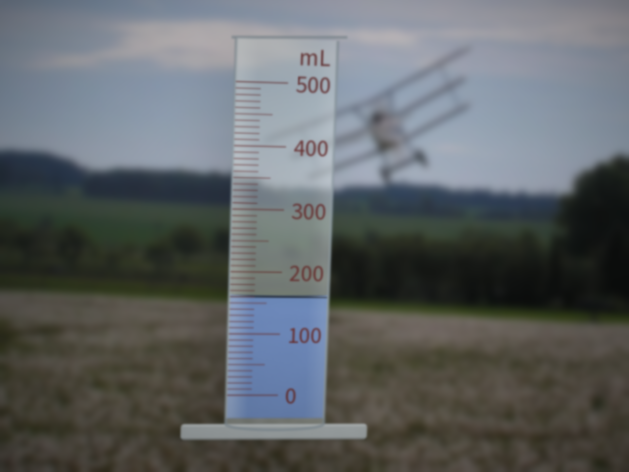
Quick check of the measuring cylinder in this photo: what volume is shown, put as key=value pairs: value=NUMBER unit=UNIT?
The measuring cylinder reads value=160 unit=mL
